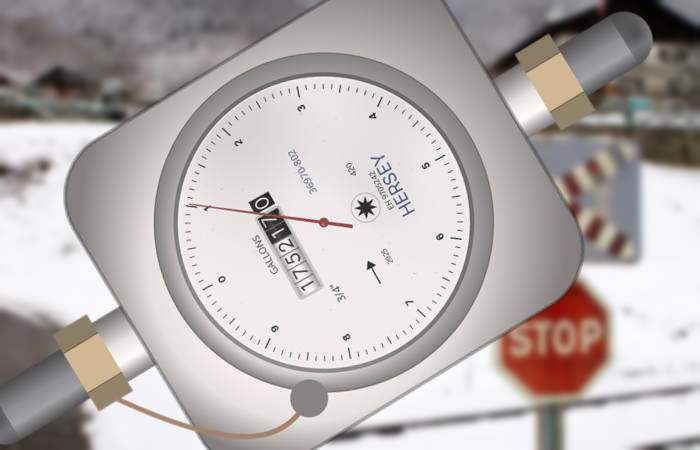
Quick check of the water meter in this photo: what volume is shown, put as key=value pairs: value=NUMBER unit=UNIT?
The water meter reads value=1752171.0 unit=gal
